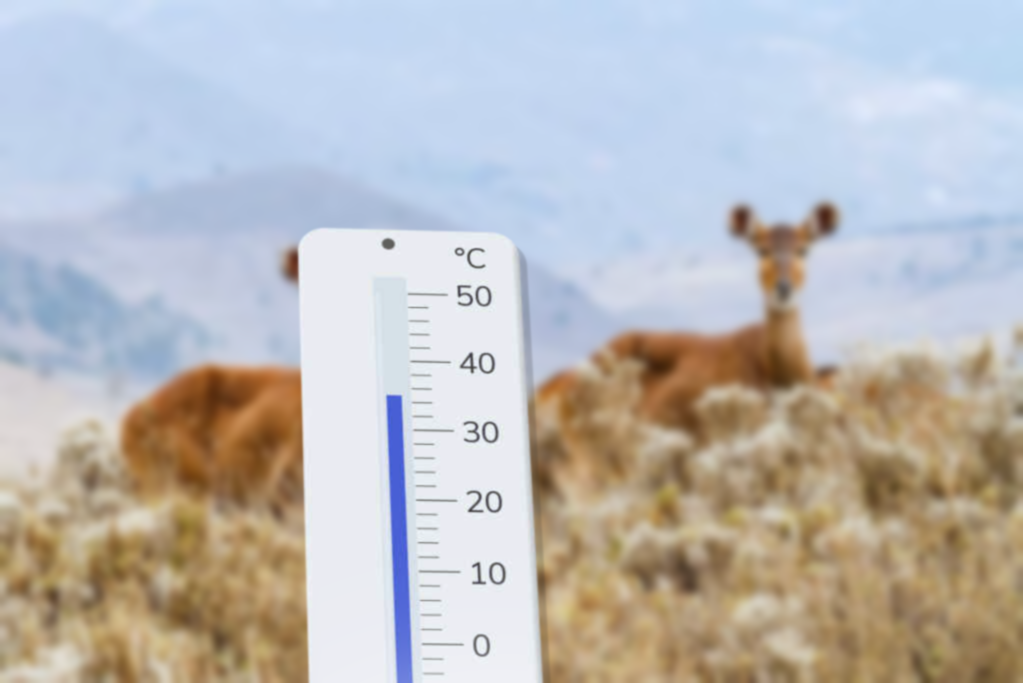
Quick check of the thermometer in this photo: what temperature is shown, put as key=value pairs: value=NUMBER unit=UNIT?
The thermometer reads value=35 unit=°C
